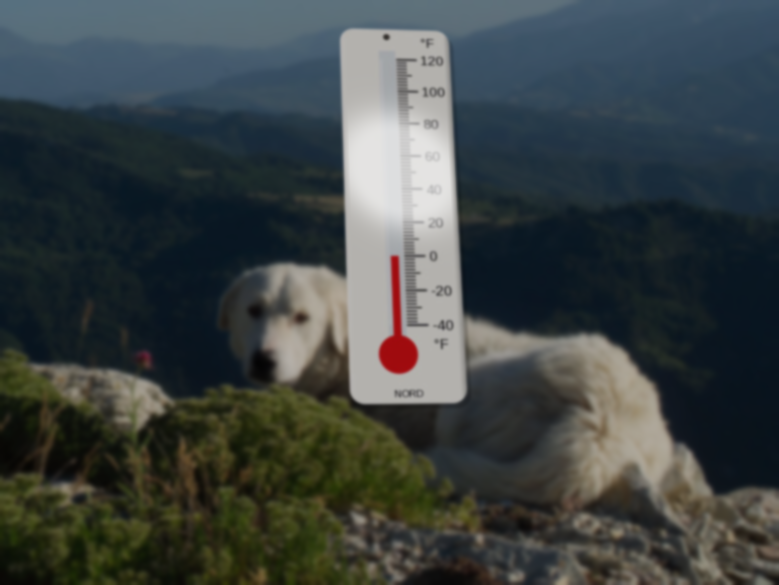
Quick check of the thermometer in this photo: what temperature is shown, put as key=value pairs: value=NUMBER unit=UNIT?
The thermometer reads value=0 unit=°F
